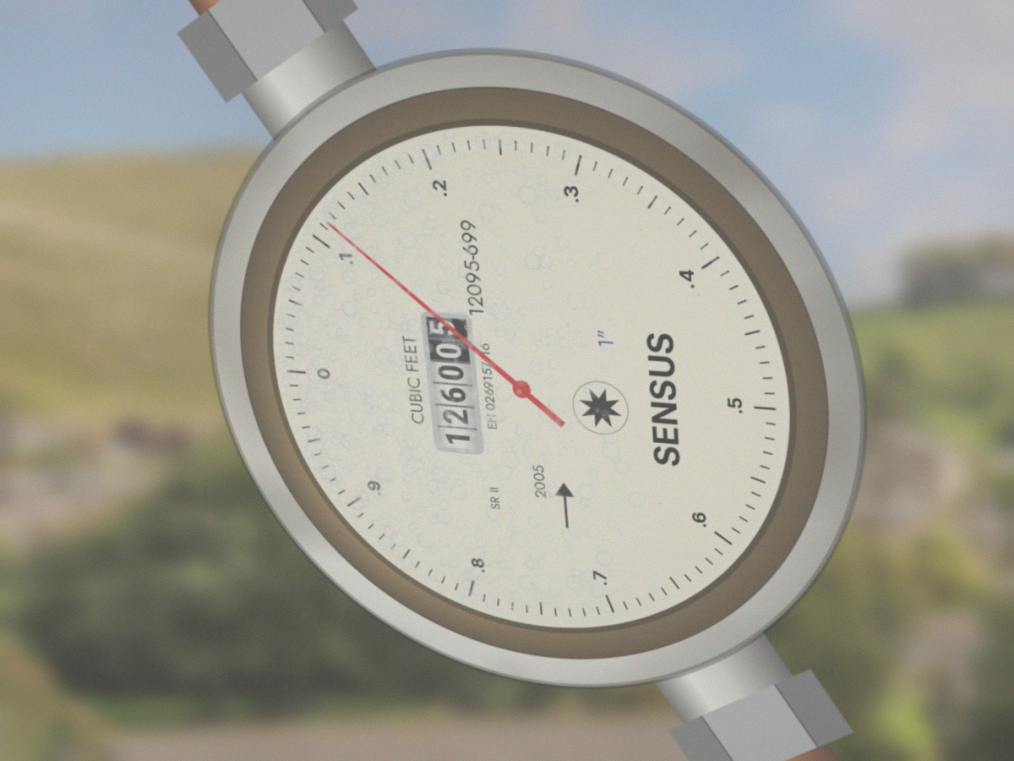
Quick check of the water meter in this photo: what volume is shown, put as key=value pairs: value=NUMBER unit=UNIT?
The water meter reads value=126005.11 unit=ft³
